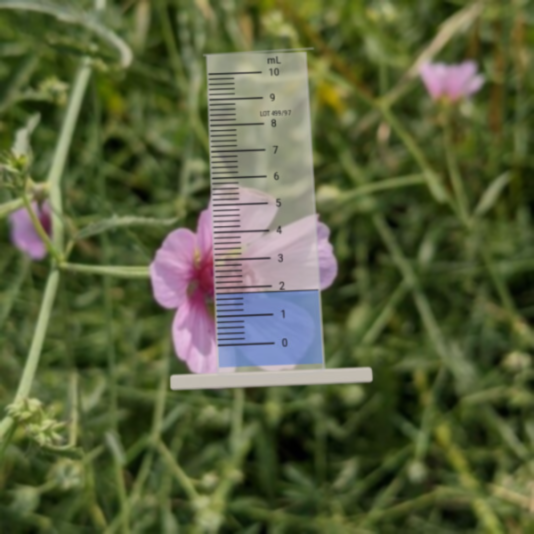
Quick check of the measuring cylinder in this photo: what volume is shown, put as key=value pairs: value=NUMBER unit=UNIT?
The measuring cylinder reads value=1.8 unit=mL
